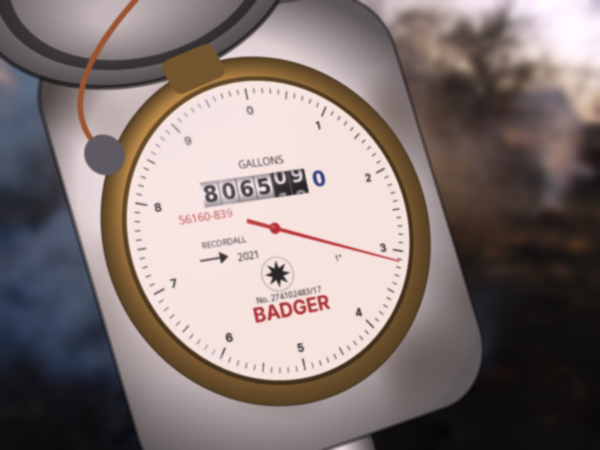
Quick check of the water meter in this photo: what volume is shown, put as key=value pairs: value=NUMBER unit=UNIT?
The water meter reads value=8065093.1 unit=gal
